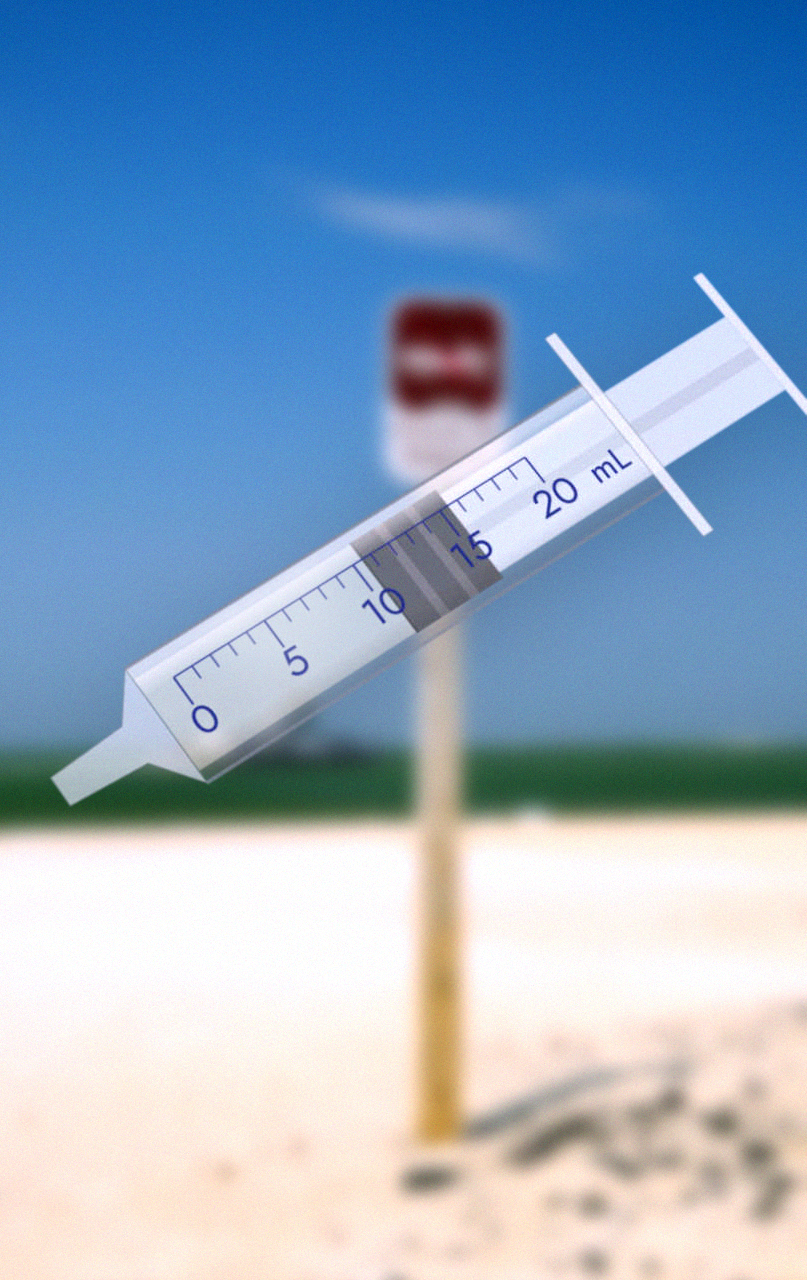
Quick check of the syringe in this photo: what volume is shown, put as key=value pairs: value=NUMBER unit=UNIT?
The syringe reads value=10.5 unit=mL
